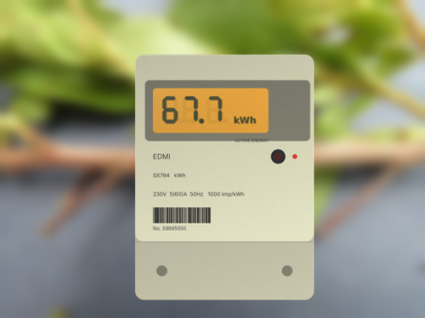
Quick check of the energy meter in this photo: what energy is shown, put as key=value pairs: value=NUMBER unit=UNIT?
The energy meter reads value=67.7 unit=kWh
